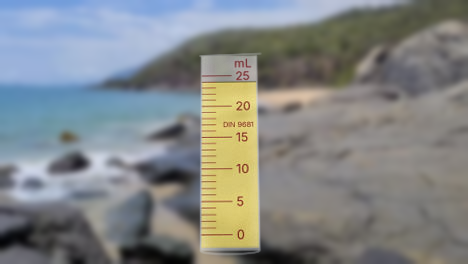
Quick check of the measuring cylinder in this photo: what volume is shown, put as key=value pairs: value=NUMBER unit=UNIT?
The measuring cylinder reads value=24 unit=mL
